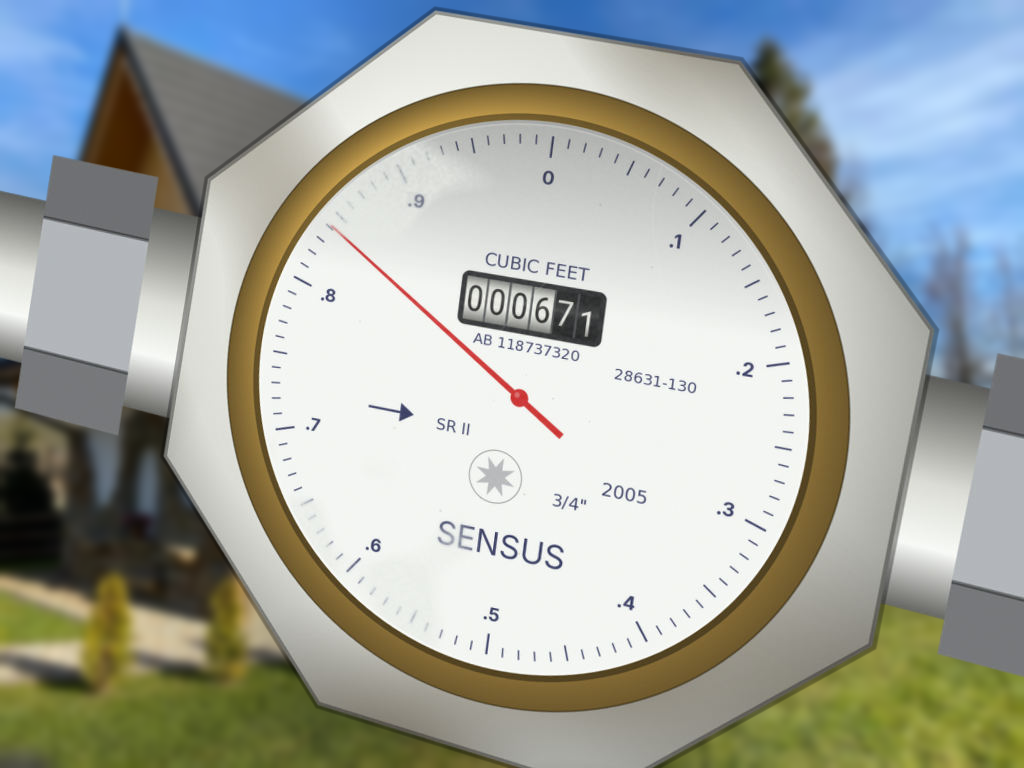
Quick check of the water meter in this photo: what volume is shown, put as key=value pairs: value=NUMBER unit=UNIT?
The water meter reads value=670.84 unit=ft³
